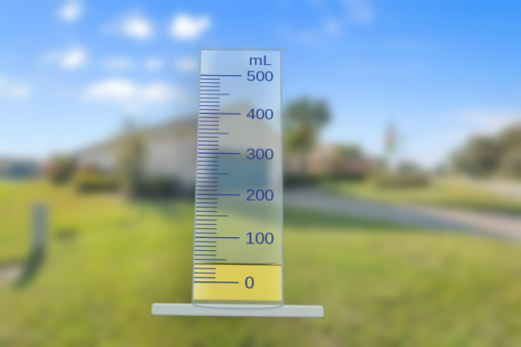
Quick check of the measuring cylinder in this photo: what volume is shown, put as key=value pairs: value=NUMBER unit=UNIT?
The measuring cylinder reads value=40 unit=mL
